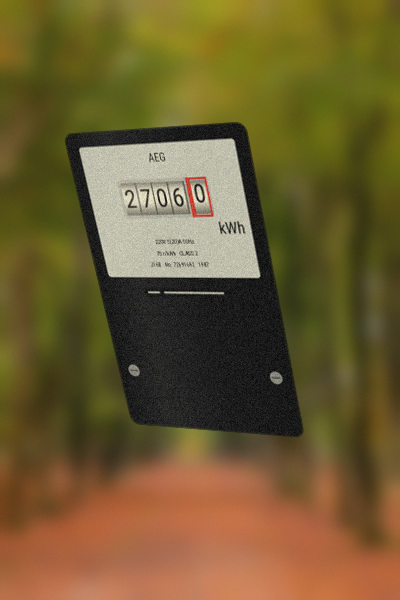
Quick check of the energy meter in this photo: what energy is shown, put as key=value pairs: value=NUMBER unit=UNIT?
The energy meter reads value=2706.0 unit=kWh
